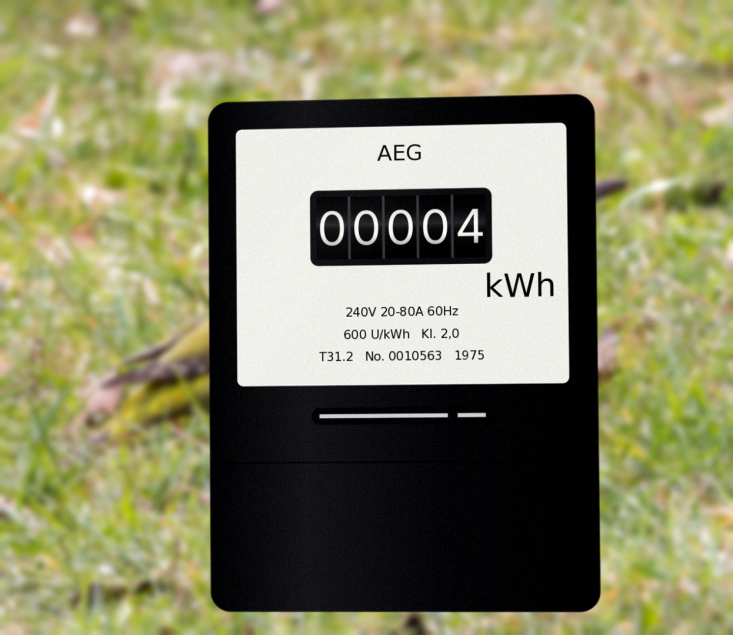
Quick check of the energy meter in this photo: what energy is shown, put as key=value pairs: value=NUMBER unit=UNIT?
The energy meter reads value=4 unit=kWh
